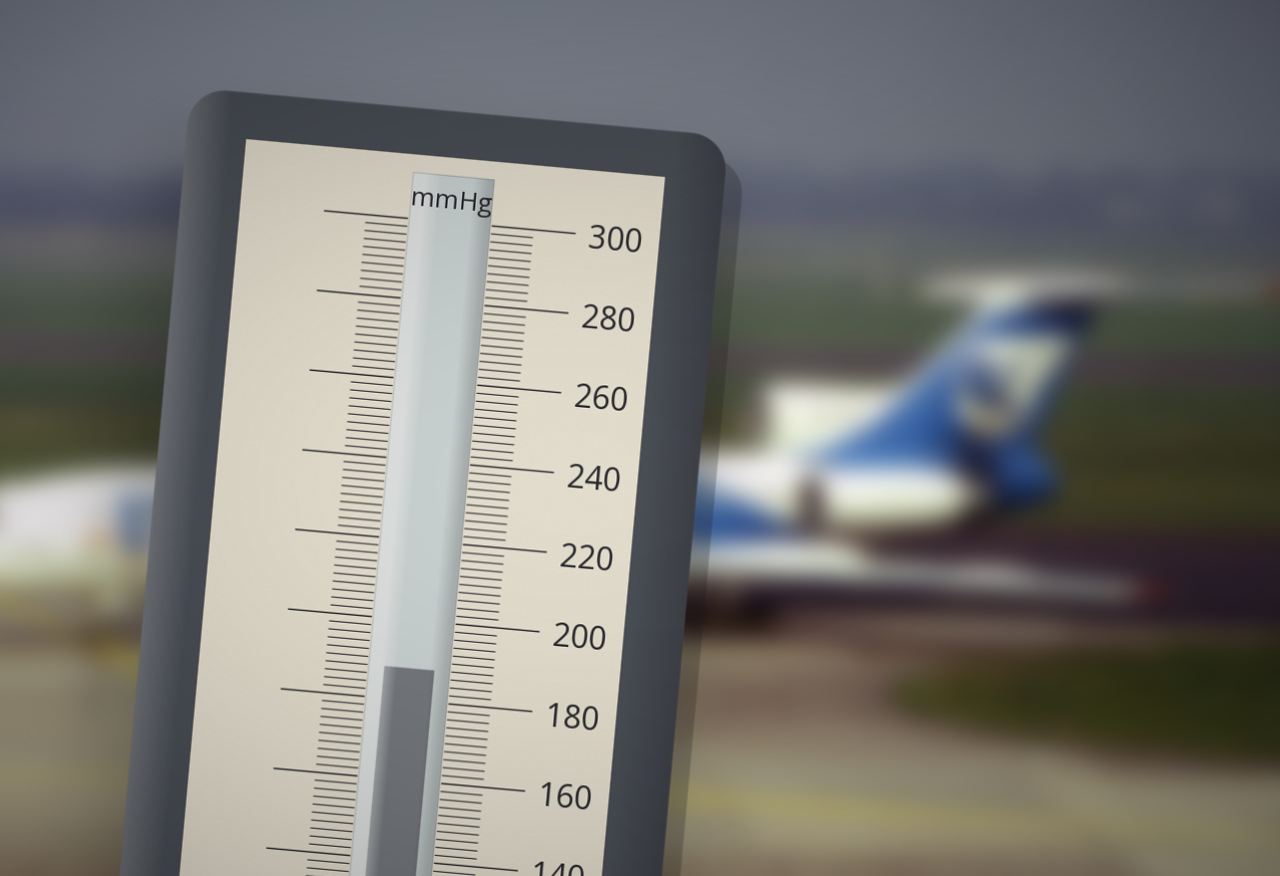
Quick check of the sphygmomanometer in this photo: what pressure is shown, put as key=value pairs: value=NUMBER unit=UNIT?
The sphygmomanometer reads value=188 unit=mmHg
